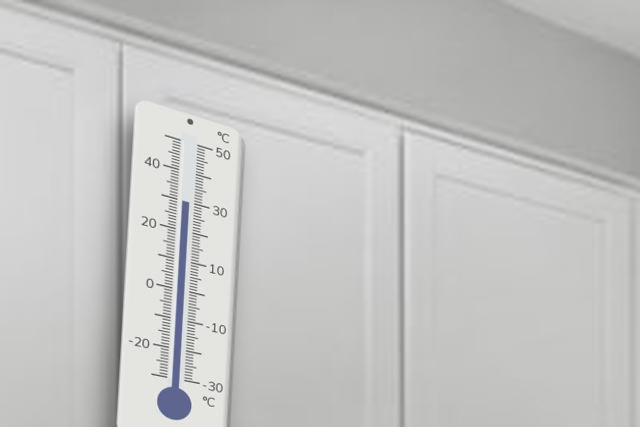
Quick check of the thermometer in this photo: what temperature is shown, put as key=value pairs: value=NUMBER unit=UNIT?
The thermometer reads value=30 unit=°C
